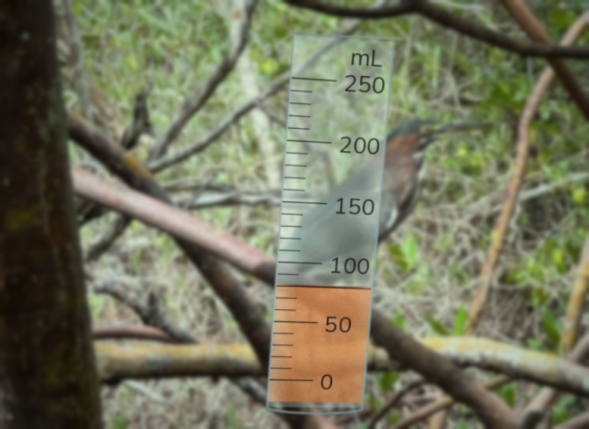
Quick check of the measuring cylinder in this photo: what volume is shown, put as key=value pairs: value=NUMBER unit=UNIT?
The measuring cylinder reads value=80 unit=mL
